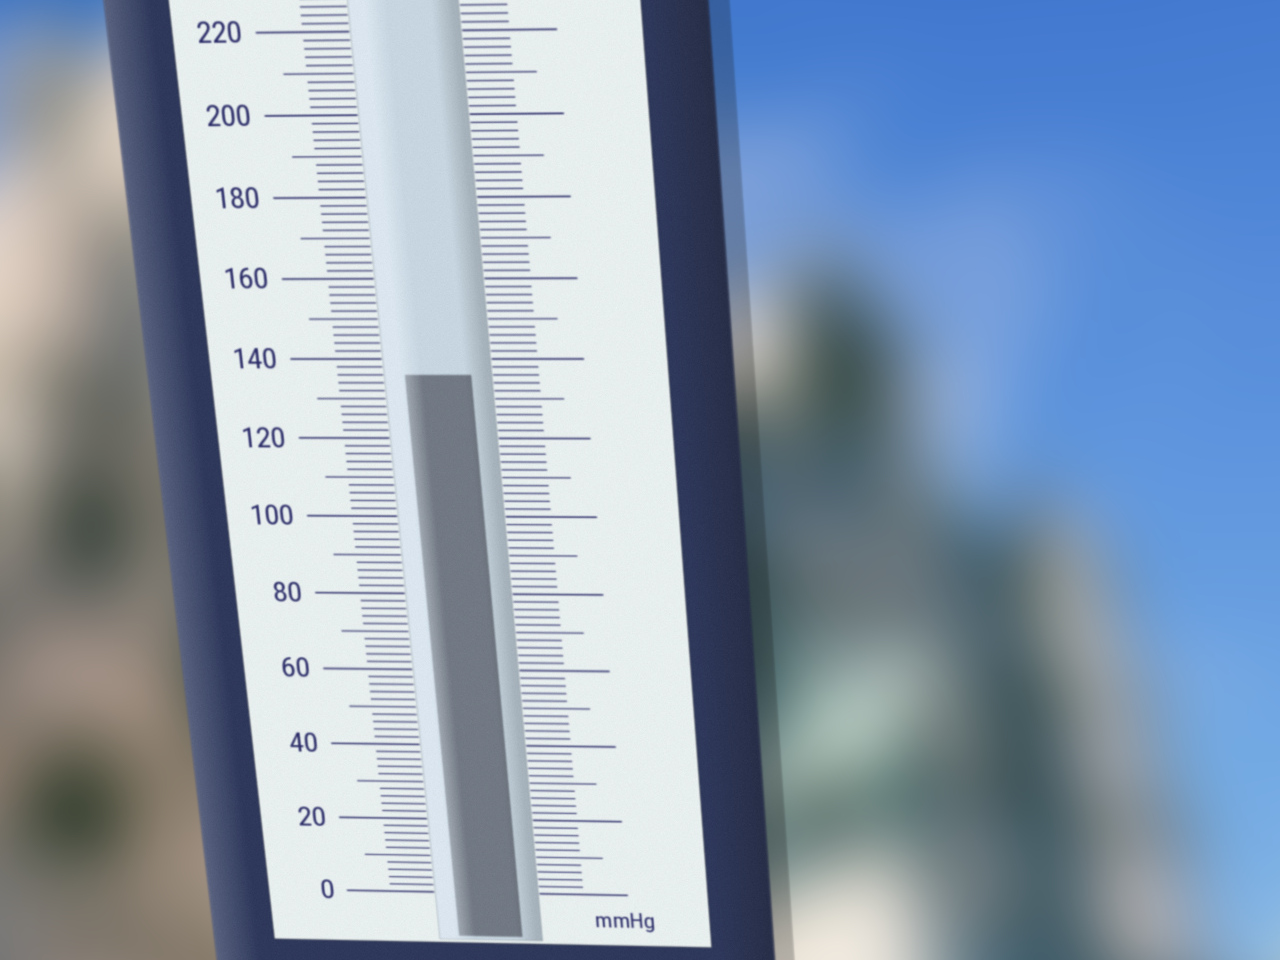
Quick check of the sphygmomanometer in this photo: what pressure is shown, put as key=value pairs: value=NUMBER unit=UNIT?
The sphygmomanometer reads value=136 unit=mmHg
